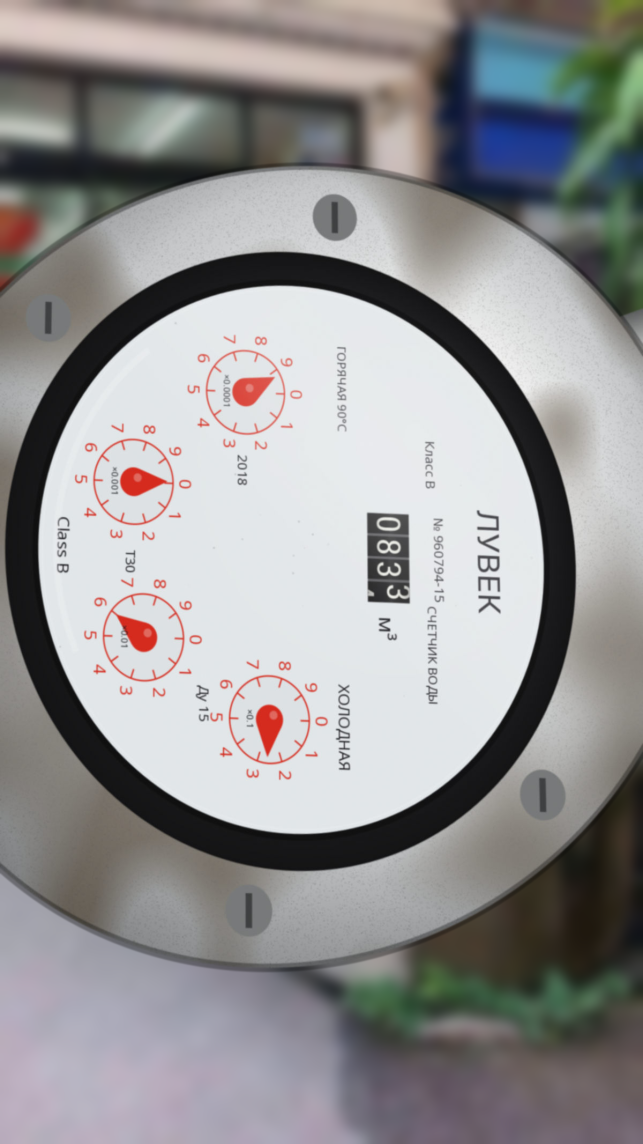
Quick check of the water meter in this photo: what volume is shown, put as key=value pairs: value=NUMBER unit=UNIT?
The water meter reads value=833.2599 unit=m³
